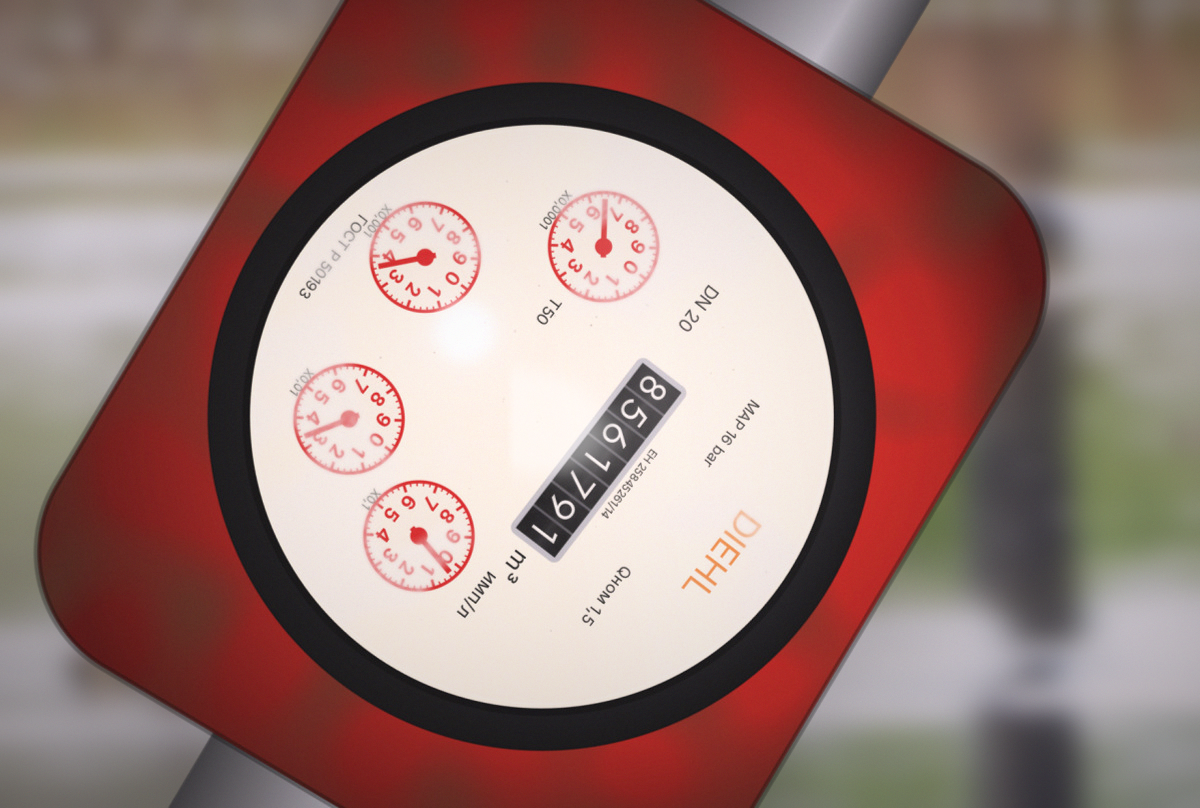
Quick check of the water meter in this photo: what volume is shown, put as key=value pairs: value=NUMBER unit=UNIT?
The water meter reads value=8561791.0336 unit=m³
